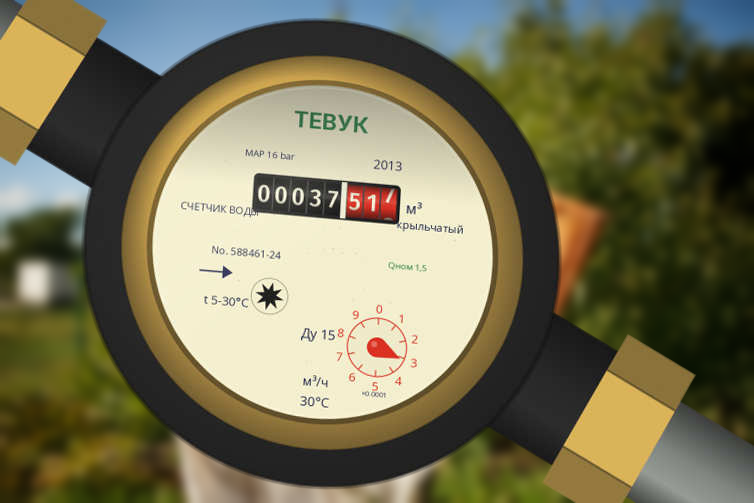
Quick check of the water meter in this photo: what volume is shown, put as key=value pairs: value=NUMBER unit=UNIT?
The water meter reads value=37.5173 unit=m³
